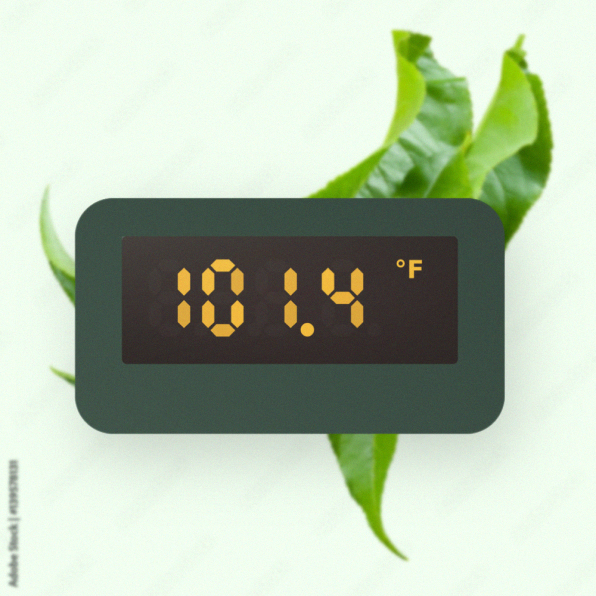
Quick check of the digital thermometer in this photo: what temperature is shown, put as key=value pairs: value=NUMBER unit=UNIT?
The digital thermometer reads value=101.4 unit=°F
